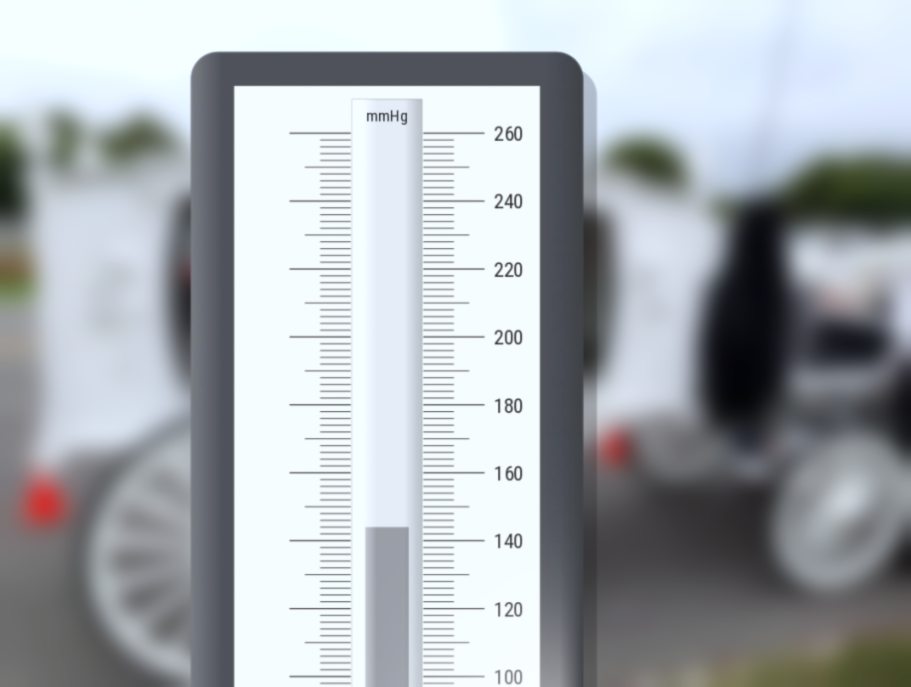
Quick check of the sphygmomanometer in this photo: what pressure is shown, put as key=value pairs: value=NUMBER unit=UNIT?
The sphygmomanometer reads value=144 unit=mmHg
